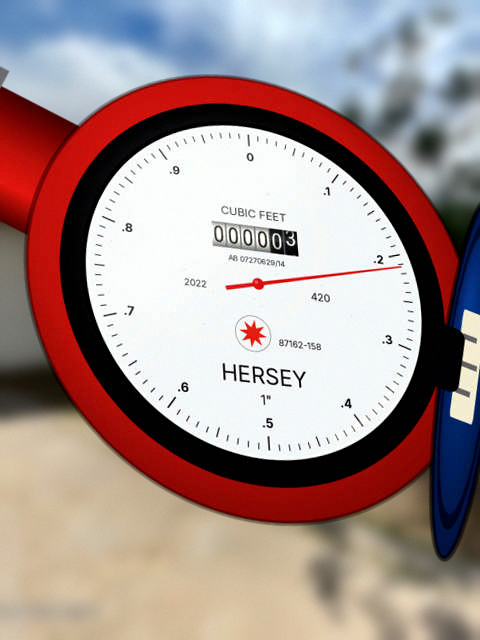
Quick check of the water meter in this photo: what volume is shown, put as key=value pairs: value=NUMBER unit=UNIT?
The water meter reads value=3.21 unit=ft³
